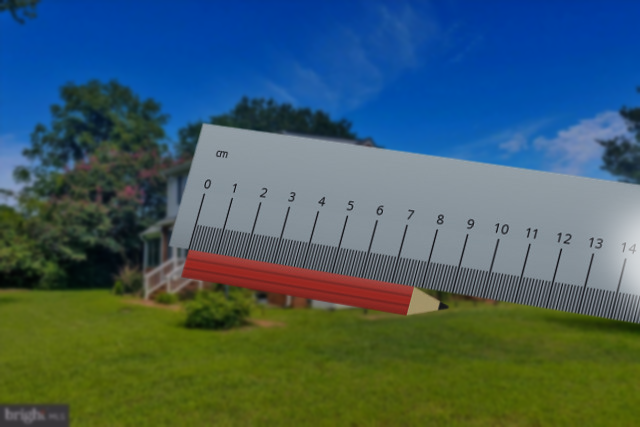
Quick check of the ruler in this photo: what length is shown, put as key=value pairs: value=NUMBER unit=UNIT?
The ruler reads value=9 unit=cm
